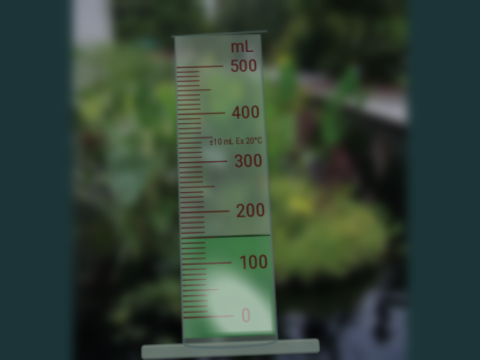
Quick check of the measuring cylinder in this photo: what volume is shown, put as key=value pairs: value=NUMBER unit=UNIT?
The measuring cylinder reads value=150 unit=mL
